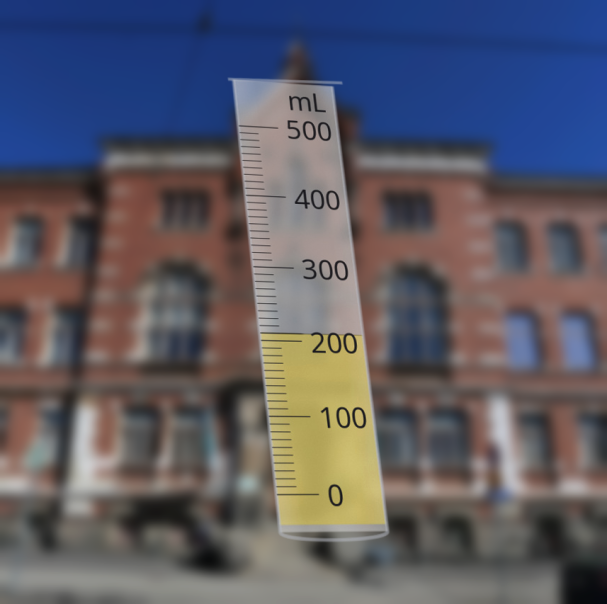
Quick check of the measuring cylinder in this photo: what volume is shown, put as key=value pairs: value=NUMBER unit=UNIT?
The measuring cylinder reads value=210 unit=mL
